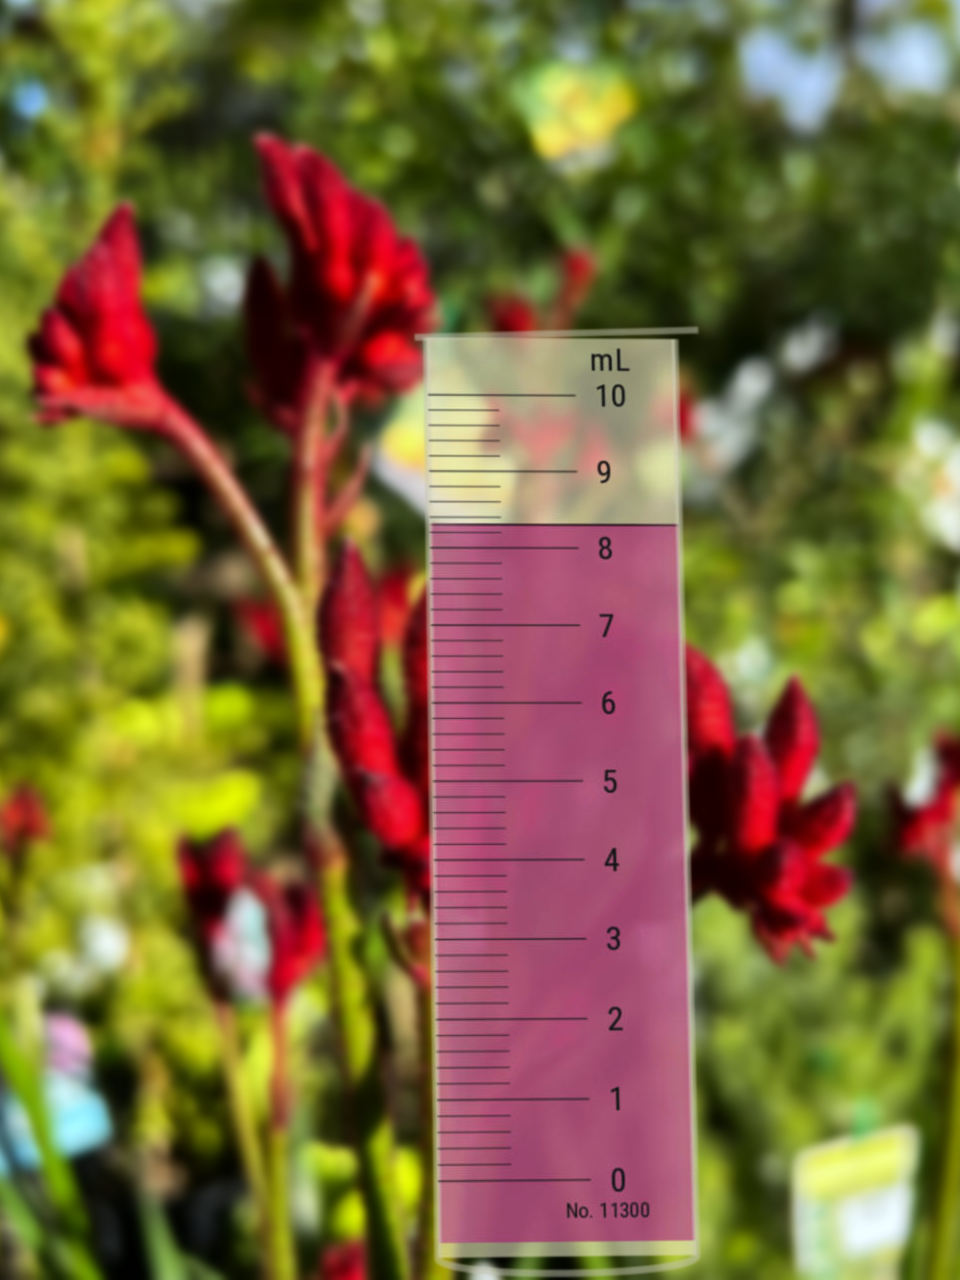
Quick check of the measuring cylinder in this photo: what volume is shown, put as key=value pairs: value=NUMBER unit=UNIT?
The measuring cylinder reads value=8.3 unit=mL
